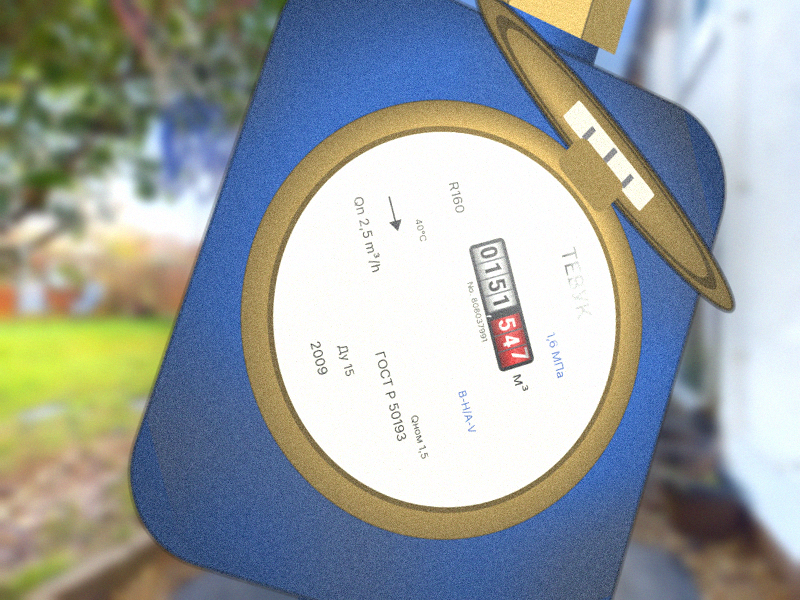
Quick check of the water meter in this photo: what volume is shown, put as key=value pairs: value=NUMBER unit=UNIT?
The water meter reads value=151.547 unit=m³
